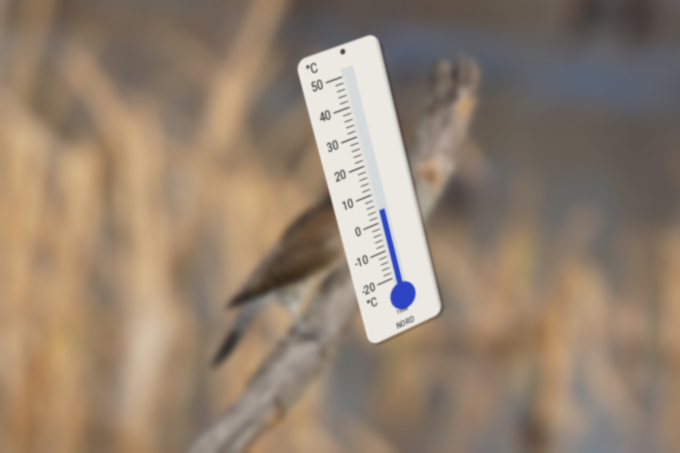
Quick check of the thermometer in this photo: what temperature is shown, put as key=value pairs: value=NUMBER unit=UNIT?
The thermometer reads value=4 unit=°C
